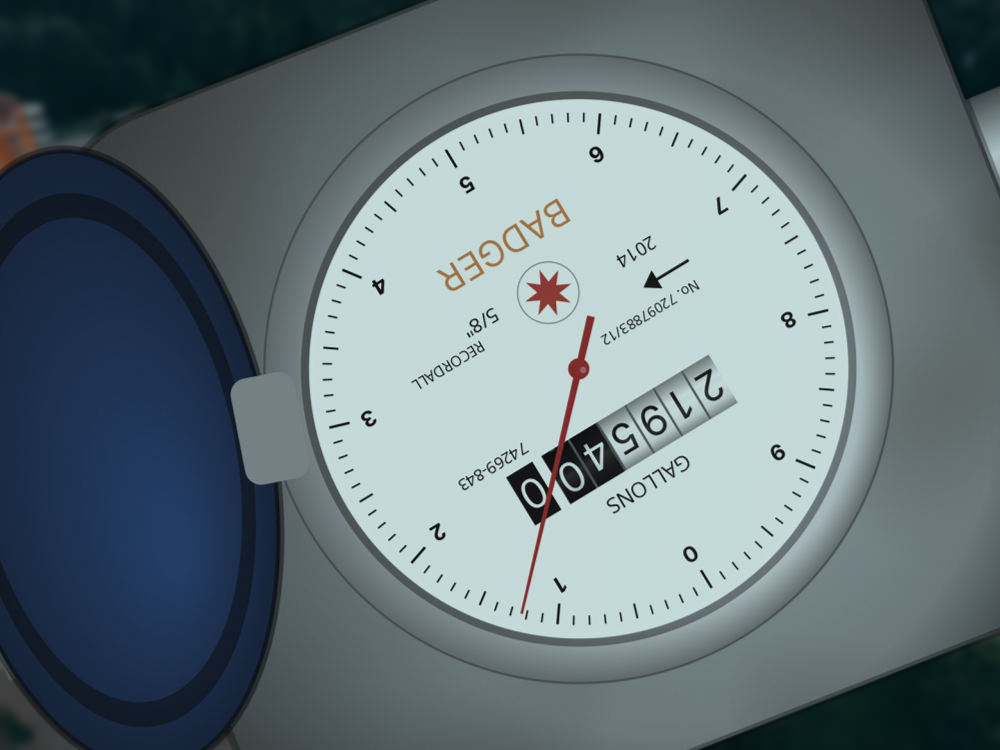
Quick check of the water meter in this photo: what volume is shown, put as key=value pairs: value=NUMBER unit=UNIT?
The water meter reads value=2195401.2 unit=gal
